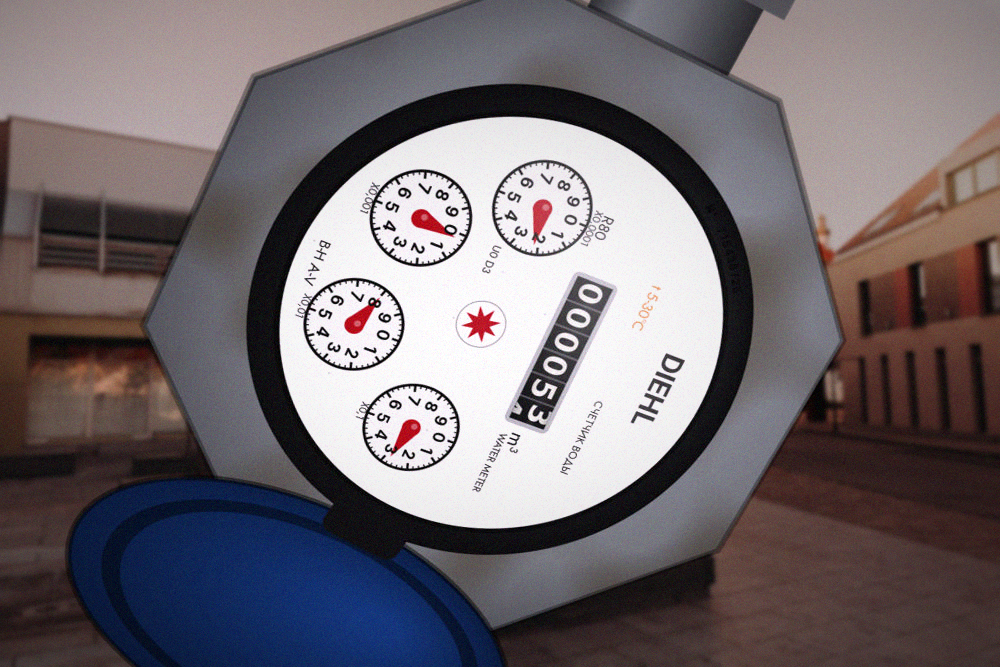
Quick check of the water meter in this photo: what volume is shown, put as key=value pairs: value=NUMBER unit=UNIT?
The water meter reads value=53.2802 unit=m³
